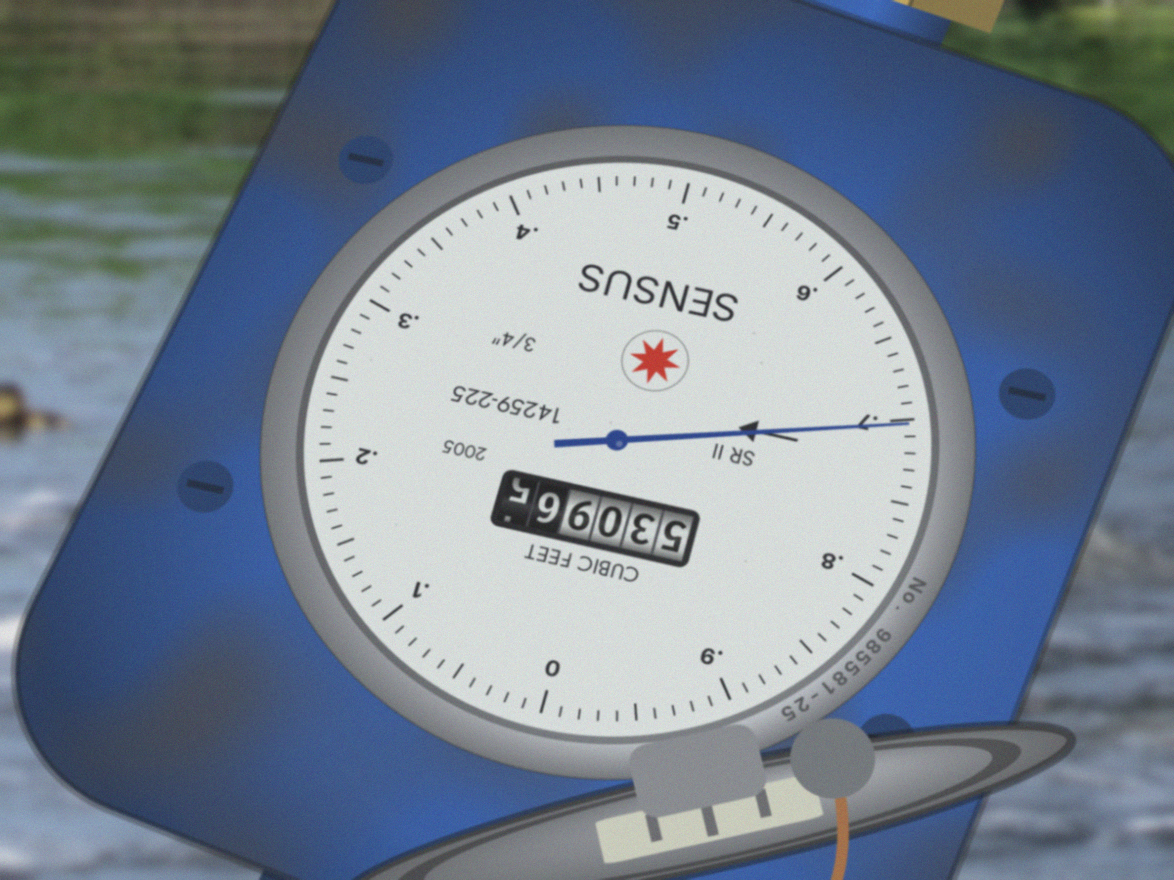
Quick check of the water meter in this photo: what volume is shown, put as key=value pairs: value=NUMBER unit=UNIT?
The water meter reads value=530964.70 unit=ft³
